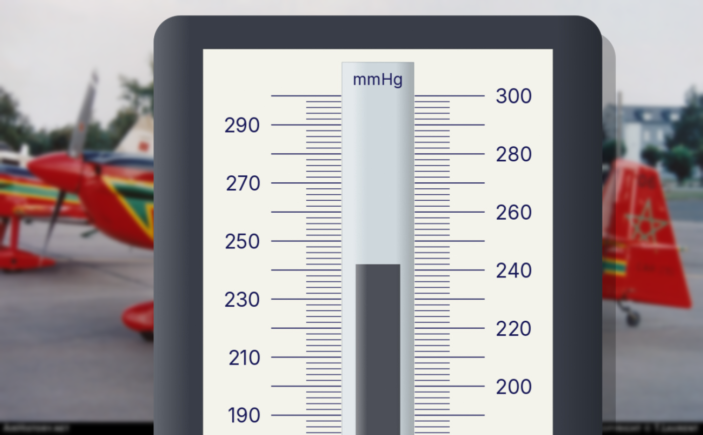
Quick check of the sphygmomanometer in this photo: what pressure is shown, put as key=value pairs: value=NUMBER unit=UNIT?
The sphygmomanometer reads value=242 unit=mmHg
